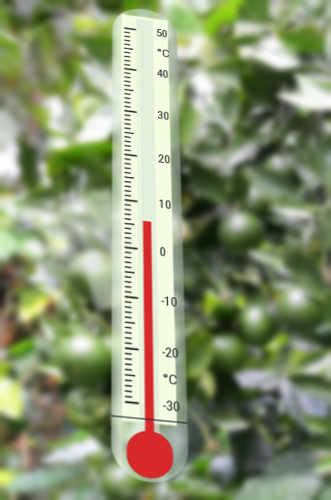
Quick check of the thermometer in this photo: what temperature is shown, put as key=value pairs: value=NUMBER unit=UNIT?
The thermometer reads value=6 unit=°C
